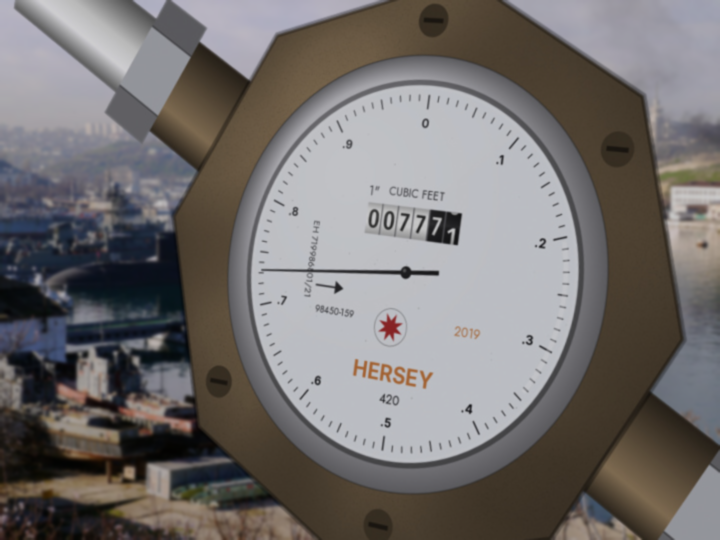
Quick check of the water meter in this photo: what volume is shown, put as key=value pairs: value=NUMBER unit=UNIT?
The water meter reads value=7770.73 unit=ft³
